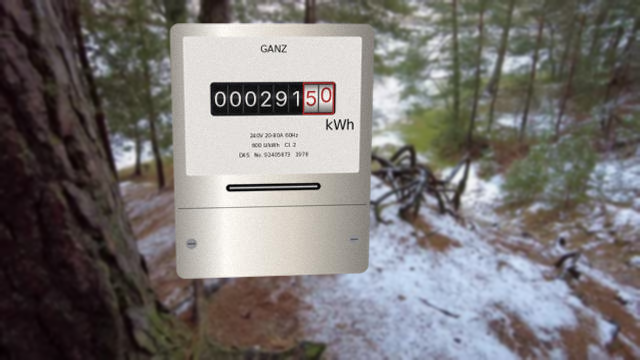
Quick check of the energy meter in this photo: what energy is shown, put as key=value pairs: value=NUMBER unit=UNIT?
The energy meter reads value=291.50 unit=kWh
